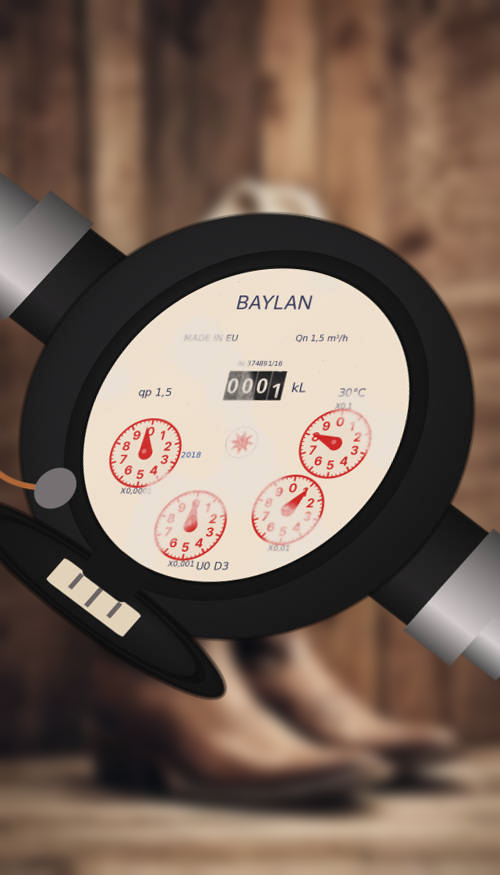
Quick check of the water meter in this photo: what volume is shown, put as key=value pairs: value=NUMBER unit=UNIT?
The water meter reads value=0.8099 unit=kL
